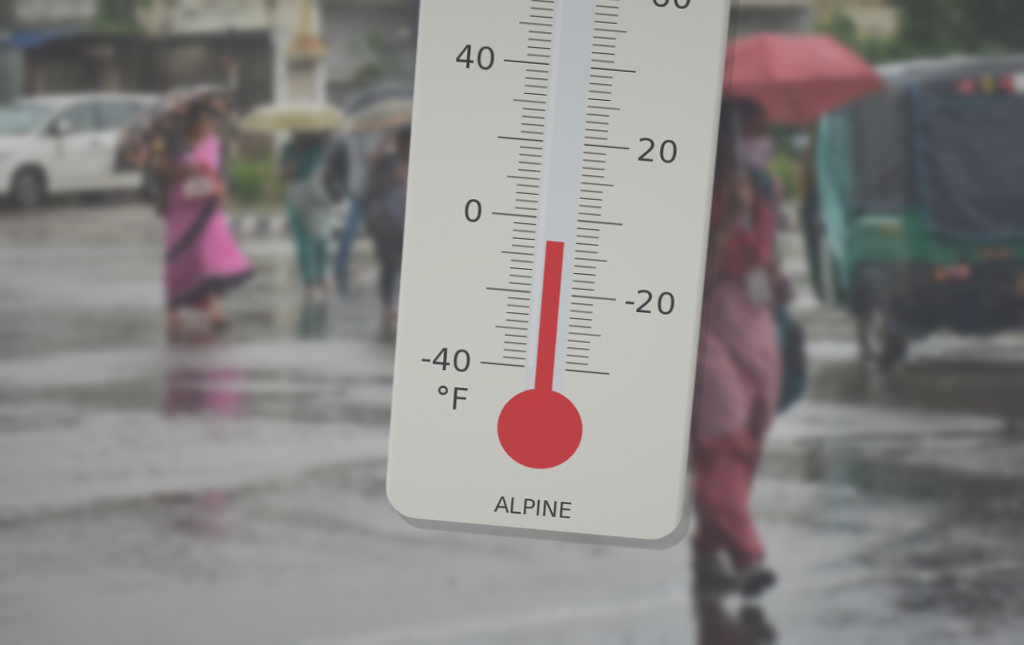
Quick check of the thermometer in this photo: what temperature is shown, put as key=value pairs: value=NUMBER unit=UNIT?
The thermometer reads value=-6 unit=°F
